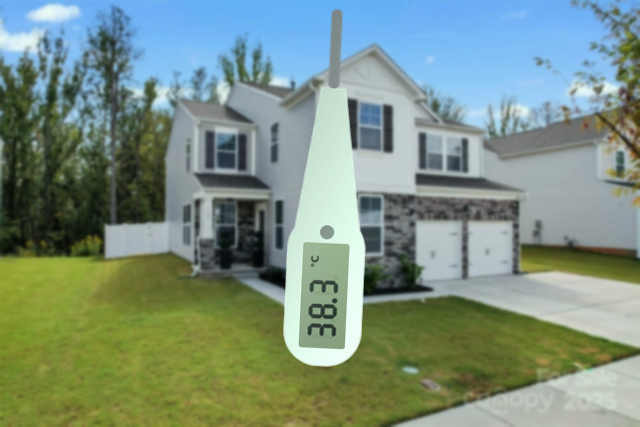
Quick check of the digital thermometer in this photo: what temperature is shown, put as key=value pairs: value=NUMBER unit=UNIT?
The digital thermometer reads value=38.3 unit=°C
